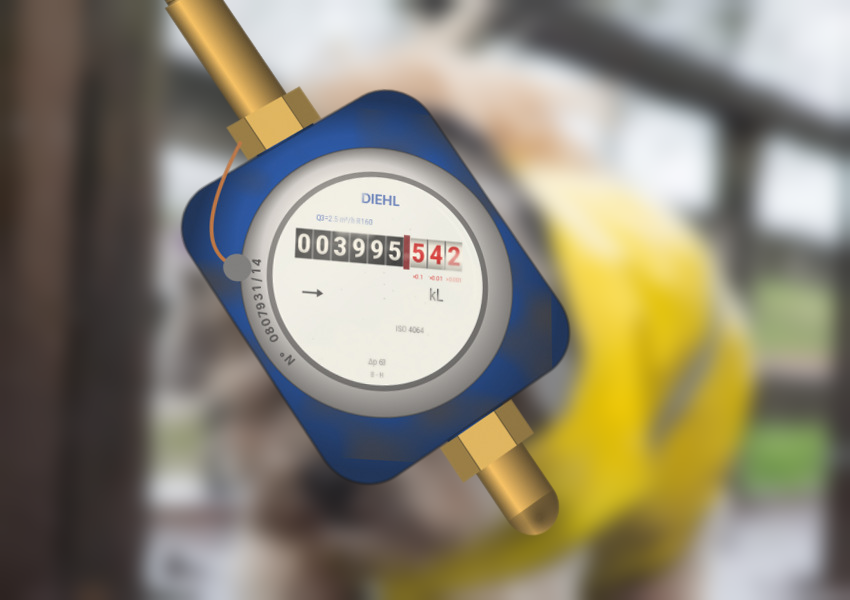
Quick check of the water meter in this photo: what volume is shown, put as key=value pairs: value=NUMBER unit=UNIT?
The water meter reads value=3995.542 unit=kL
